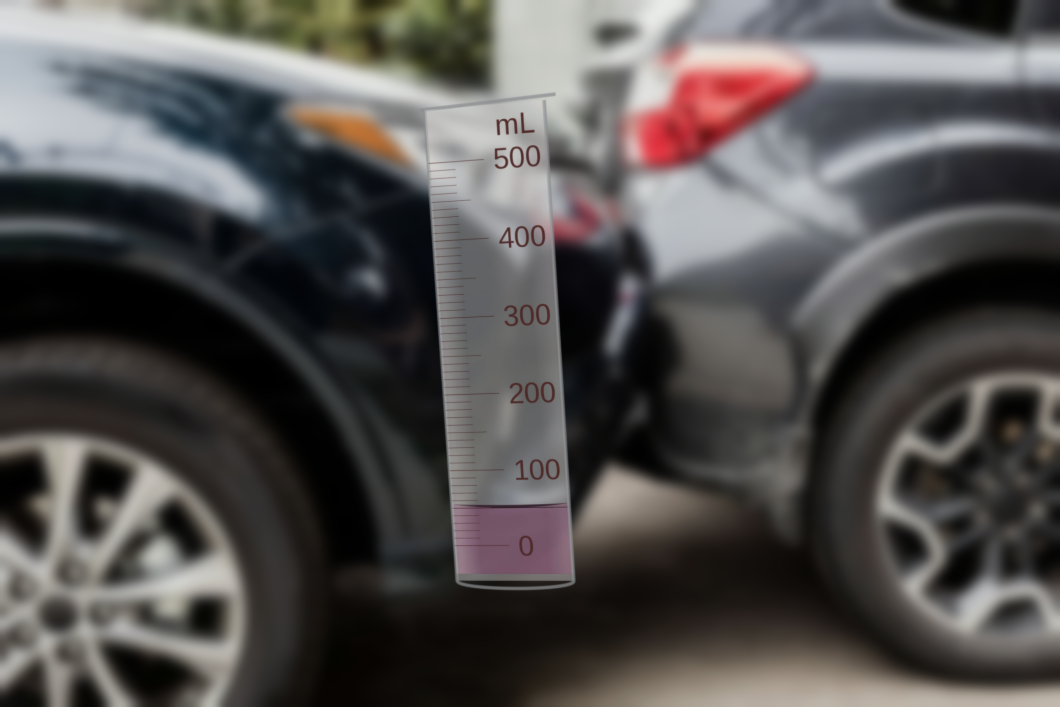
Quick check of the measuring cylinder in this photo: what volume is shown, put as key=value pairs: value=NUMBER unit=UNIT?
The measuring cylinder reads value=50 unit=mL
